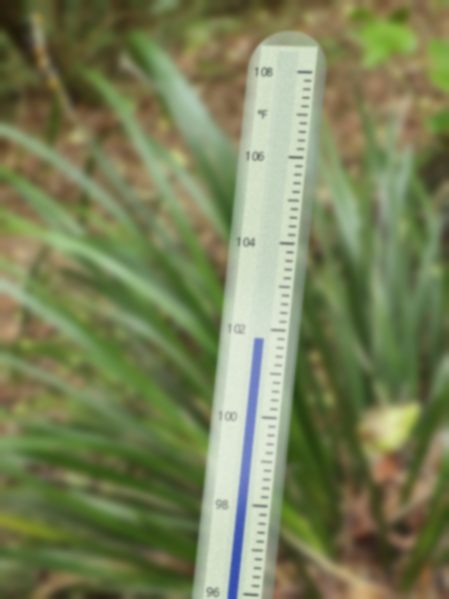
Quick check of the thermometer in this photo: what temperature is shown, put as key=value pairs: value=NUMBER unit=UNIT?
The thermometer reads value=101.8 unit=°F
